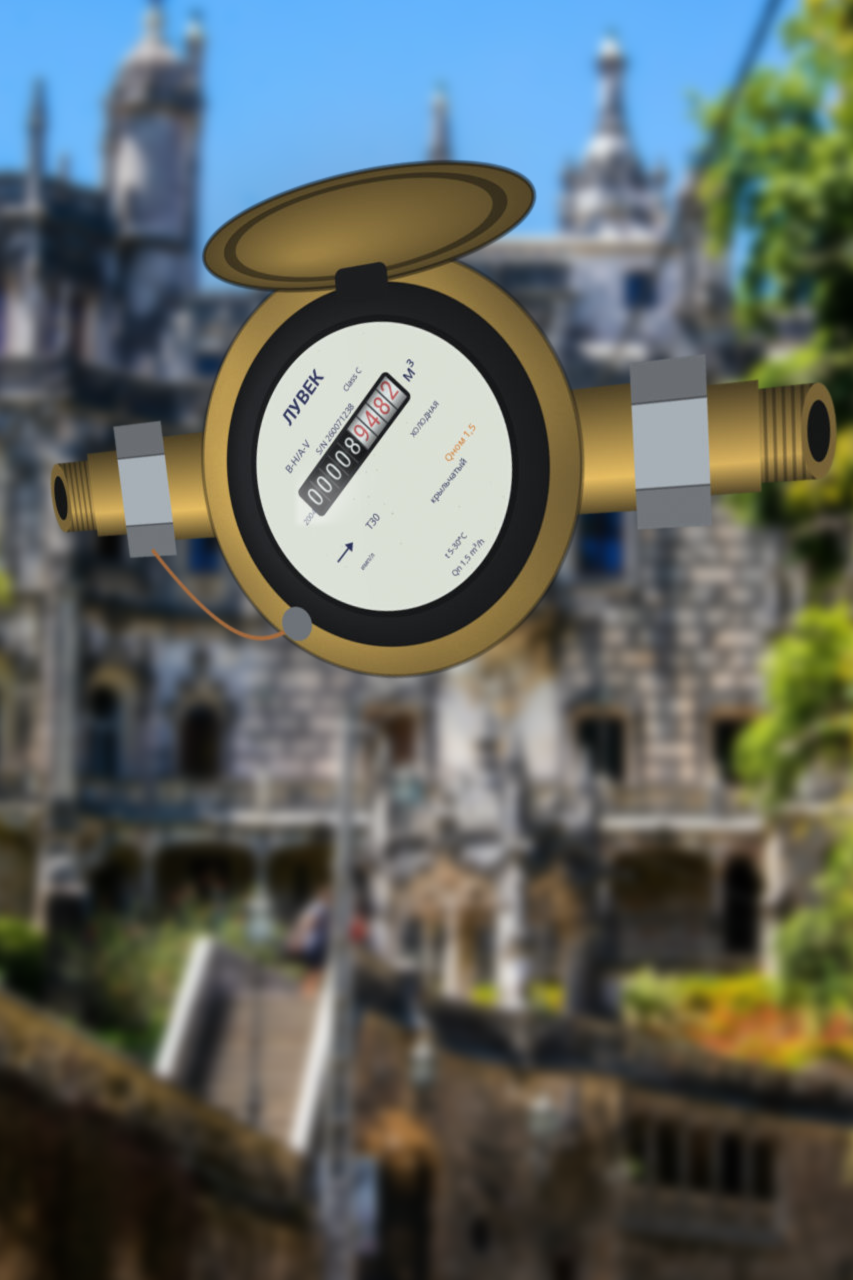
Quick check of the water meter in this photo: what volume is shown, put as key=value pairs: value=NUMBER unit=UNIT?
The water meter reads value=8.9482 unit=m³
